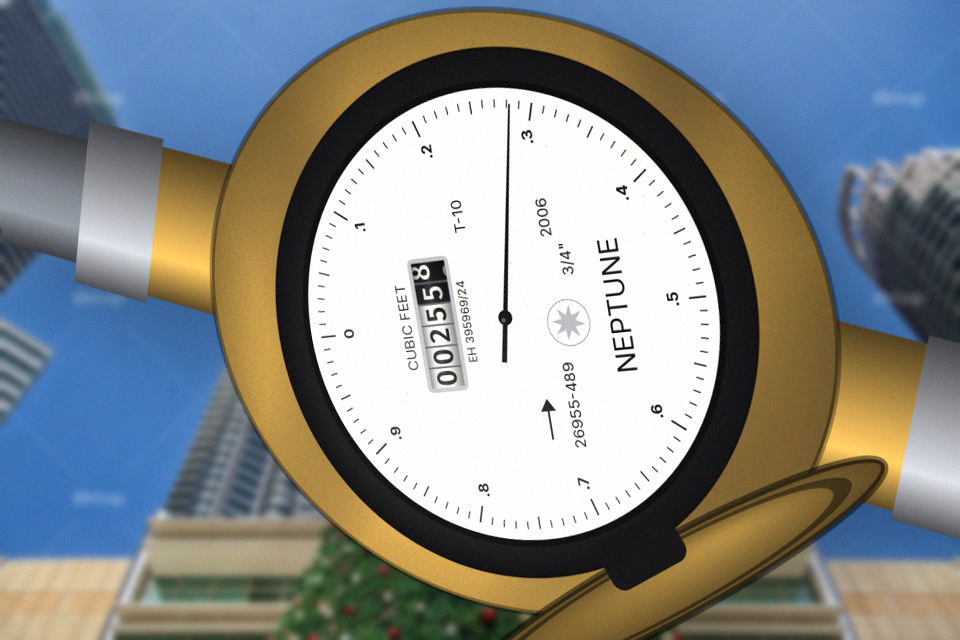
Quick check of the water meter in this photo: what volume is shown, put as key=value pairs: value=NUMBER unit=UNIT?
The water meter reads value=2558.28 unit=ft³
